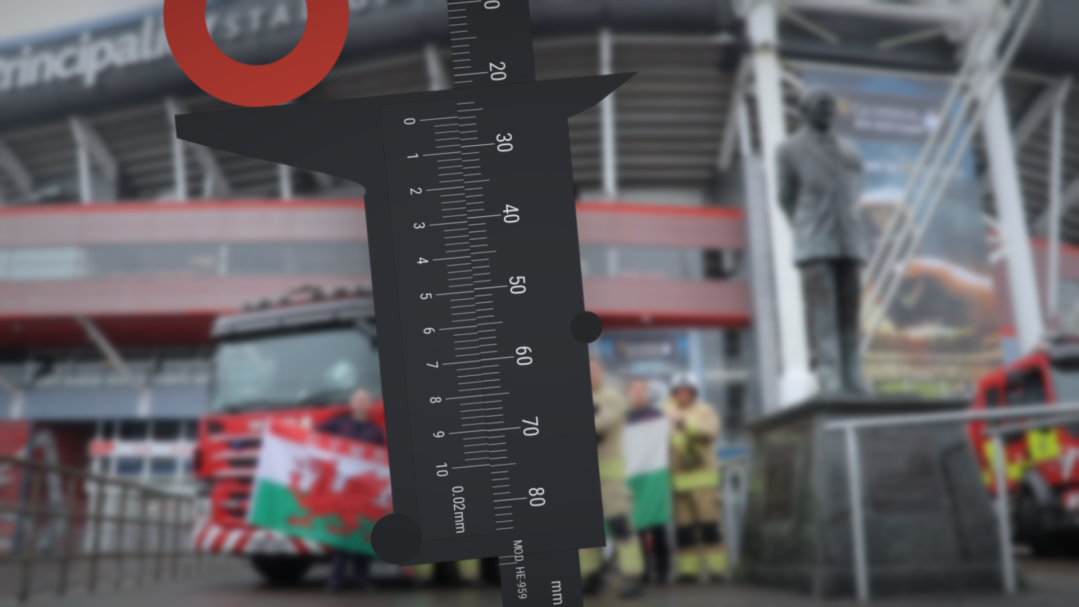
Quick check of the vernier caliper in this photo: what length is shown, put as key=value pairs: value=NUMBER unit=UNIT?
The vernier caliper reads value=25.8 unit=mm
